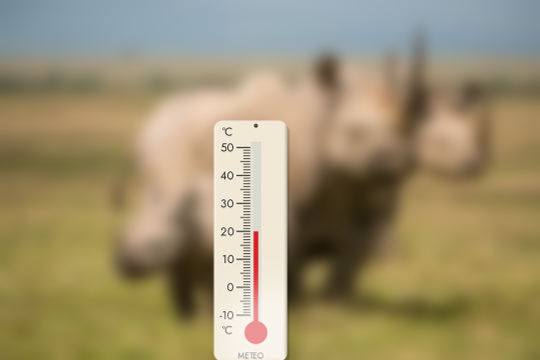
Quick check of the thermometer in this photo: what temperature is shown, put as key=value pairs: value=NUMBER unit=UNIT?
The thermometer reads value=20 unit=°C
